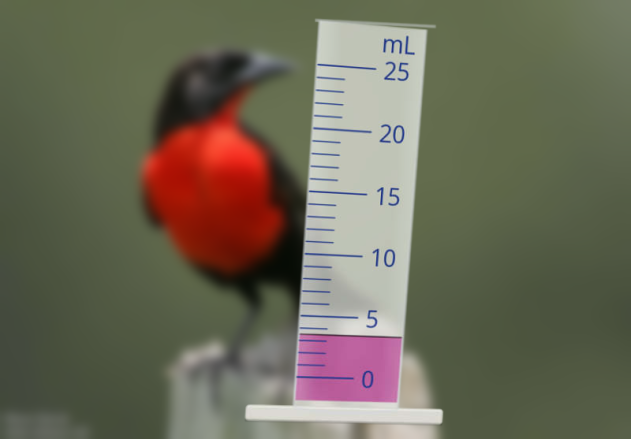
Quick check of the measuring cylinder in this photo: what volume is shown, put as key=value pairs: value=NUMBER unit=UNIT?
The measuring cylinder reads value=3.5 unit=mL
